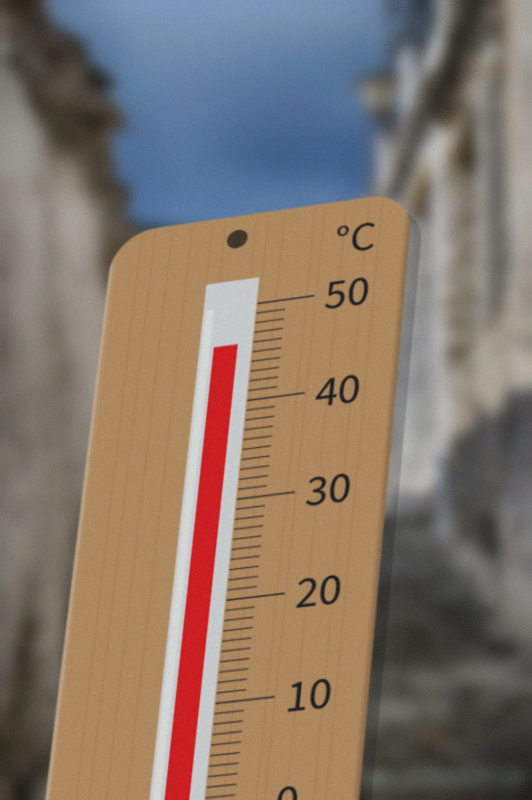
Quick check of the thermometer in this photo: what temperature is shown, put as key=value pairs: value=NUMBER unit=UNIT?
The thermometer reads value=46 unit=°C
